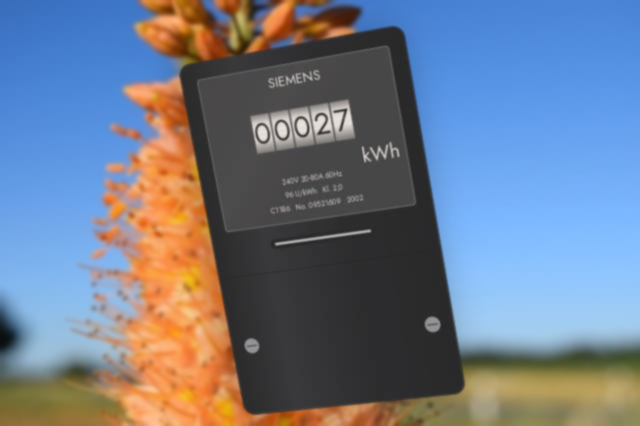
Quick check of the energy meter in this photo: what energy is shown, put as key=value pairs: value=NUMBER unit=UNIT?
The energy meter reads value=27 unit=kWh
